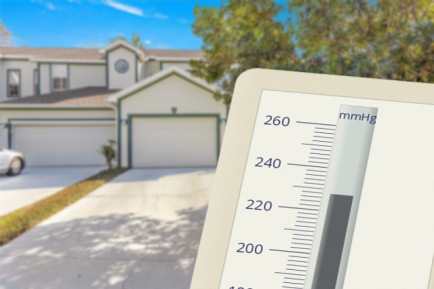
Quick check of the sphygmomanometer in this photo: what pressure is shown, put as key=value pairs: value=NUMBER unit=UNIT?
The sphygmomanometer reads value=228 unit=mmHg
